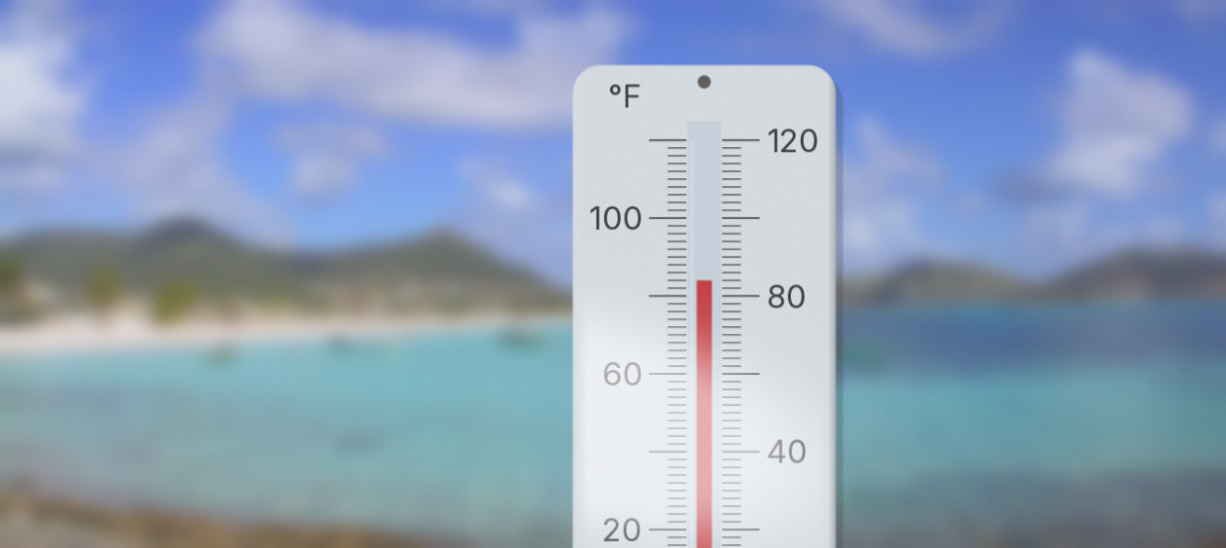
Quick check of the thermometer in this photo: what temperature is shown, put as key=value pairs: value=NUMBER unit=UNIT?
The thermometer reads value=84 unit=°F
